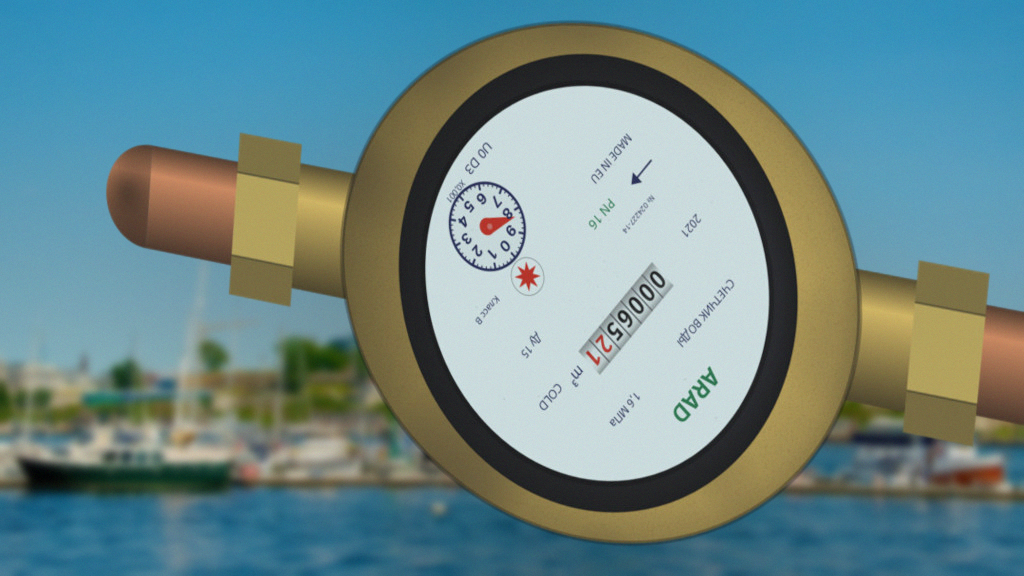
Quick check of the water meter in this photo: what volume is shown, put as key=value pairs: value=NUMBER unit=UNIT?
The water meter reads value=65.218 unit=m³
